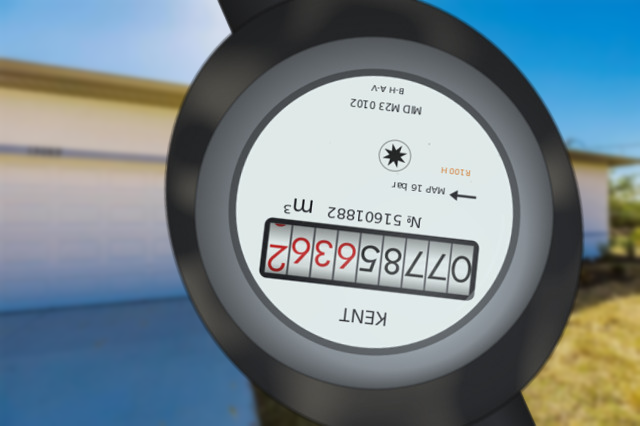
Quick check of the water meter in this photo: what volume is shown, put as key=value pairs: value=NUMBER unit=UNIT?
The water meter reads value=7785.6362 unit=m³
